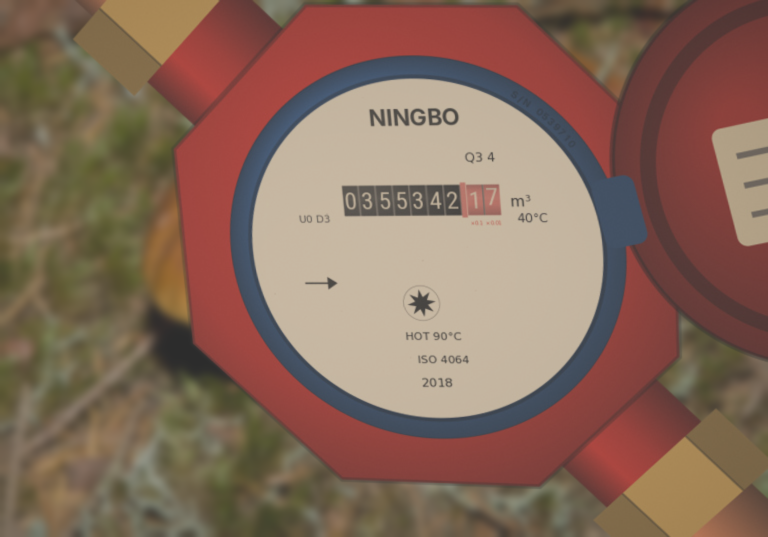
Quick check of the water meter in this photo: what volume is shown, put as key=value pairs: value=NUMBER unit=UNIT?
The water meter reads value=355342.17 unit=m³
